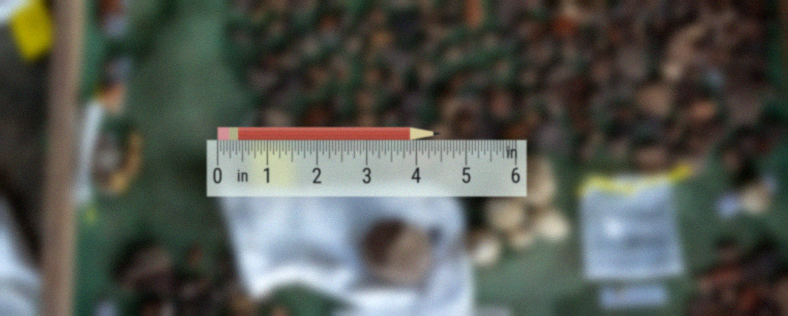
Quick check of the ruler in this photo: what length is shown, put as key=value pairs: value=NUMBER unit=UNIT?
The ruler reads value=4.5 unit=in
